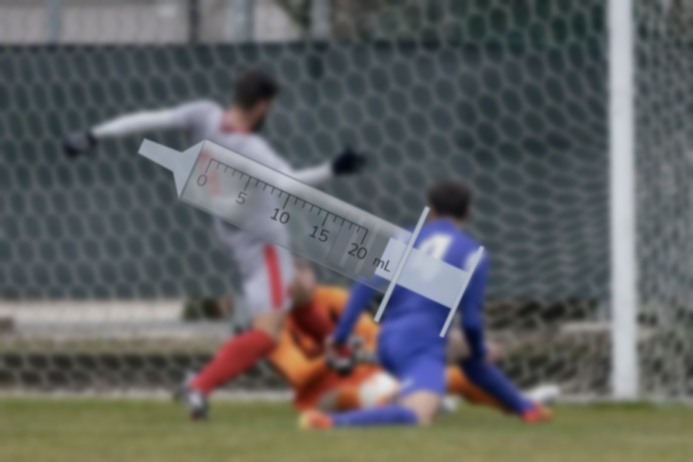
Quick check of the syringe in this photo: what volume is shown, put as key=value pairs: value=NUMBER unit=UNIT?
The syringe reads value=17 unit=mL
